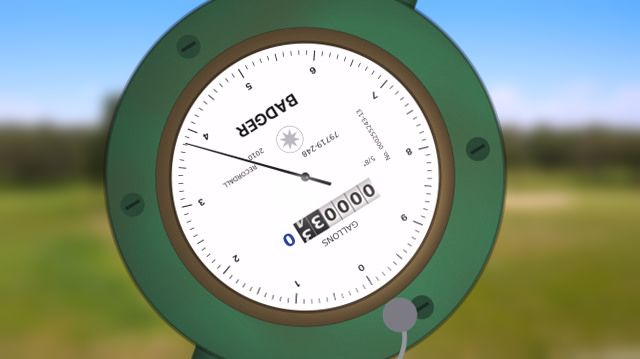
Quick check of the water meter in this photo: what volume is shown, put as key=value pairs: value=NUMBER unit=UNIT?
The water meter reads value=333.8 unit=gal
